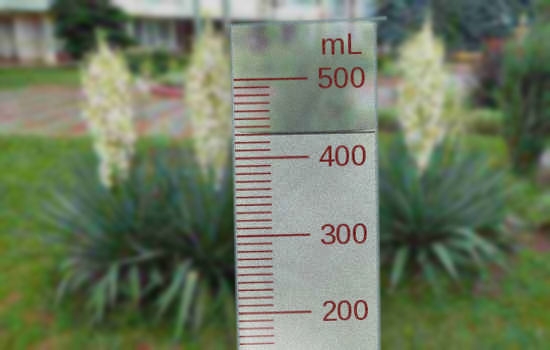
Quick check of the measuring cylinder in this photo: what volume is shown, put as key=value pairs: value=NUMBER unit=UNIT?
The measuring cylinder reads value=430 unit=mL
